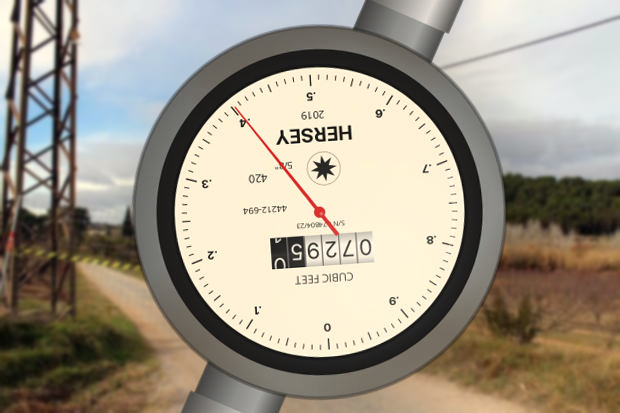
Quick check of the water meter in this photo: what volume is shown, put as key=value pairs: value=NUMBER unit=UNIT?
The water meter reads value=72950.40 unit=ft³
